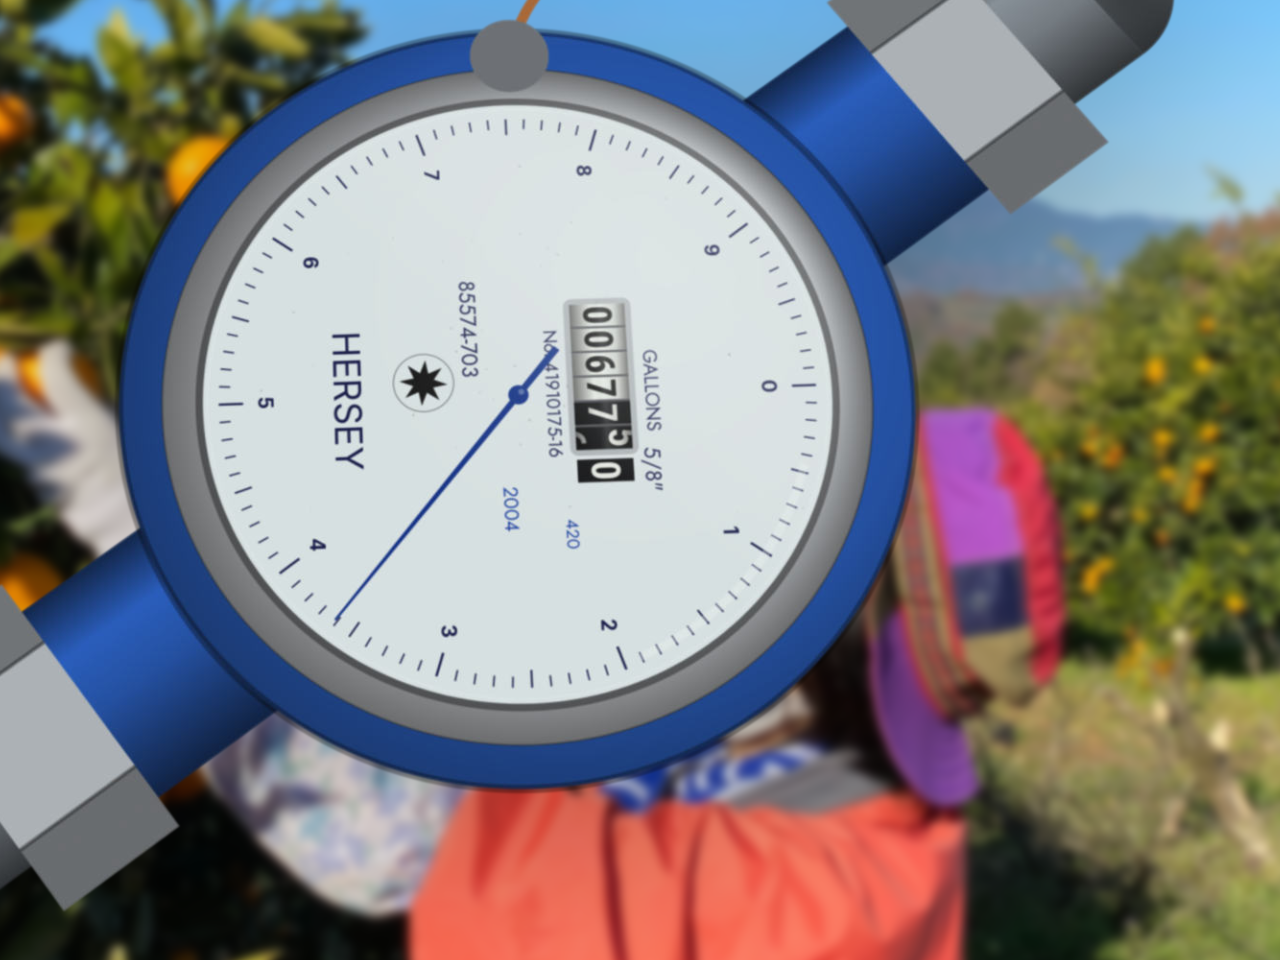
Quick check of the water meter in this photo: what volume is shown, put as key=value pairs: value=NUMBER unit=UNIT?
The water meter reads value=67753.6 unit=gal
